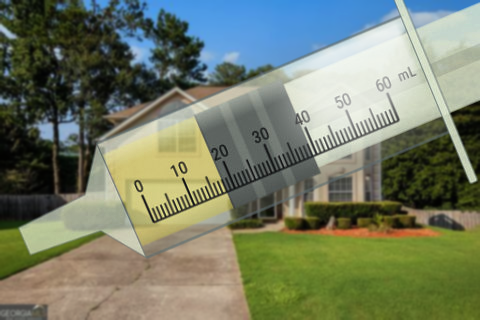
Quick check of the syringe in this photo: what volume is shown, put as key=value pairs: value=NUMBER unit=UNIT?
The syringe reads value=18 unit=mL
